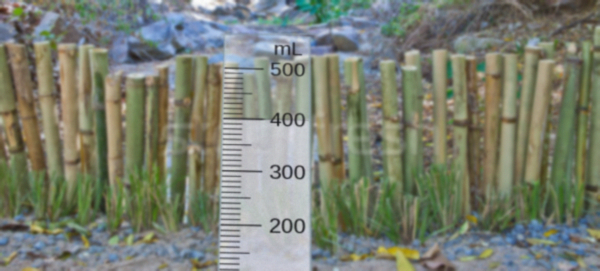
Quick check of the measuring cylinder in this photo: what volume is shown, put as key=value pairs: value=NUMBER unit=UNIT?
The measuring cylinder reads value=400 unit=mL
